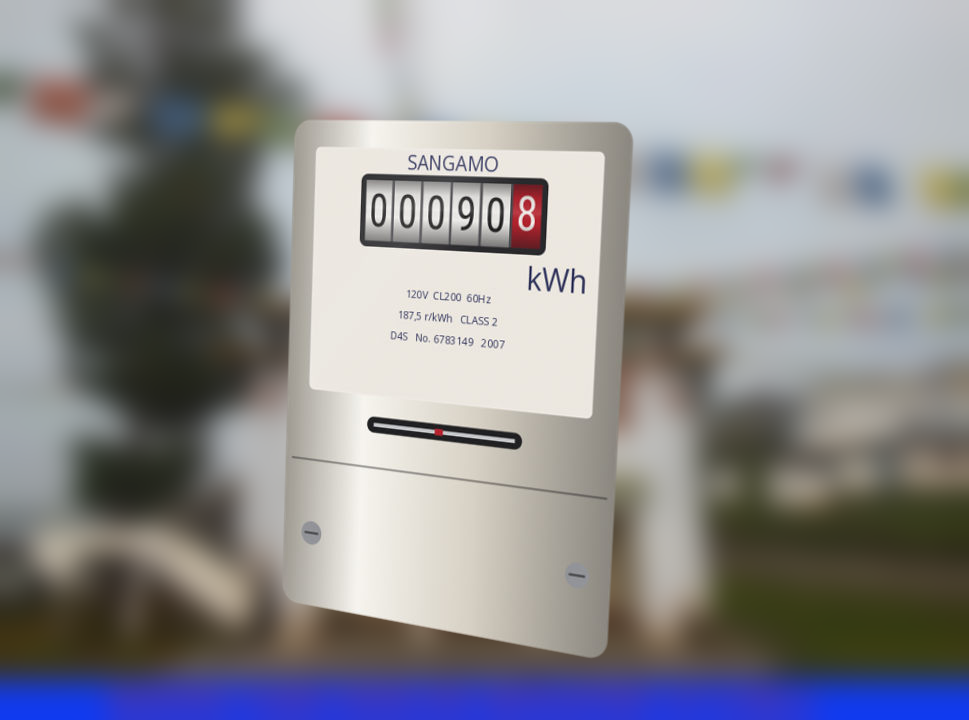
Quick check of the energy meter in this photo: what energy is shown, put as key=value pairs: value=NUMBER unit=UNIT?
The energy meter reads value=90.8 unit=kWh
